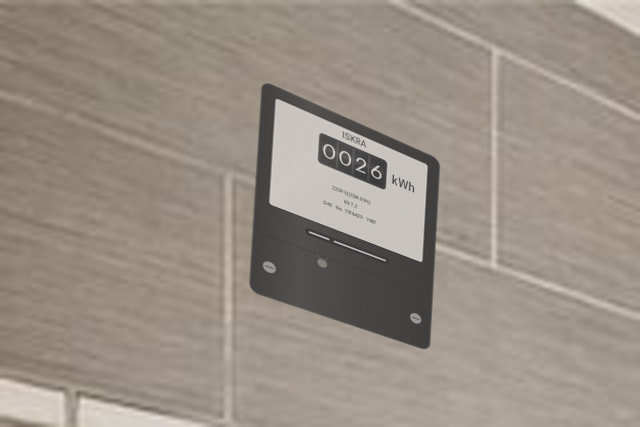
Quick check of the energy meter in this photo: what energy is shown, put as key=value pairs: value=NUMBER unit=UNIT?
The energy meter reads value=26 unit=kWh
